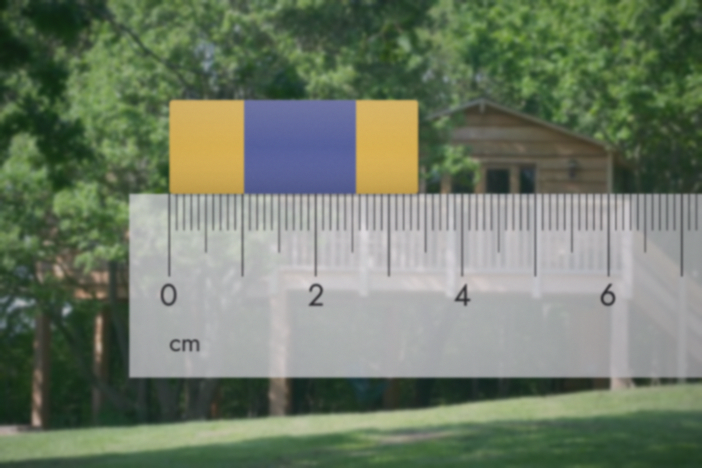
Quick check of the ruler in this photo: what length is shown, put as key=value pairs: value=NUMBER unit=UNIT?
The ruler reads value=3.4 unit=cm
